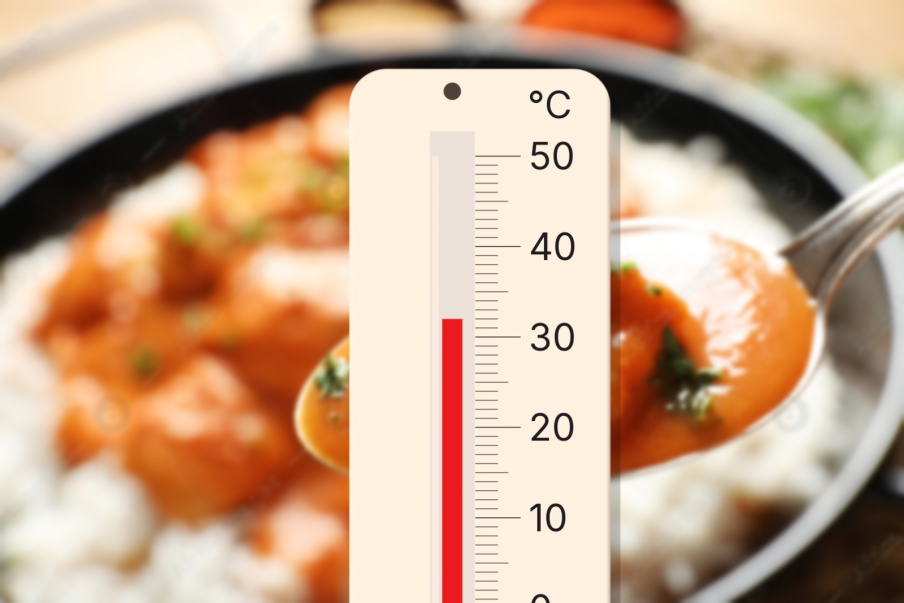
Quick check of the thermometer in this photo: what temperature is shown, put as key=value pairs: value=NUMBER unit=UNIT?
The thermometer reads value=32 unit=°C
